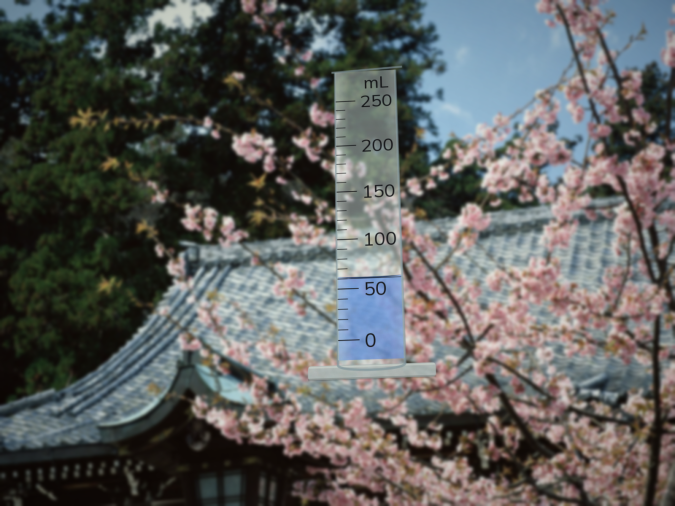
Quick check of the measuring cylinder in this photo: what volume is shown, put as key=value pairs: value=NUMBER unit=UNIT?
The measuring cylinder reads value=60 unit=mL
